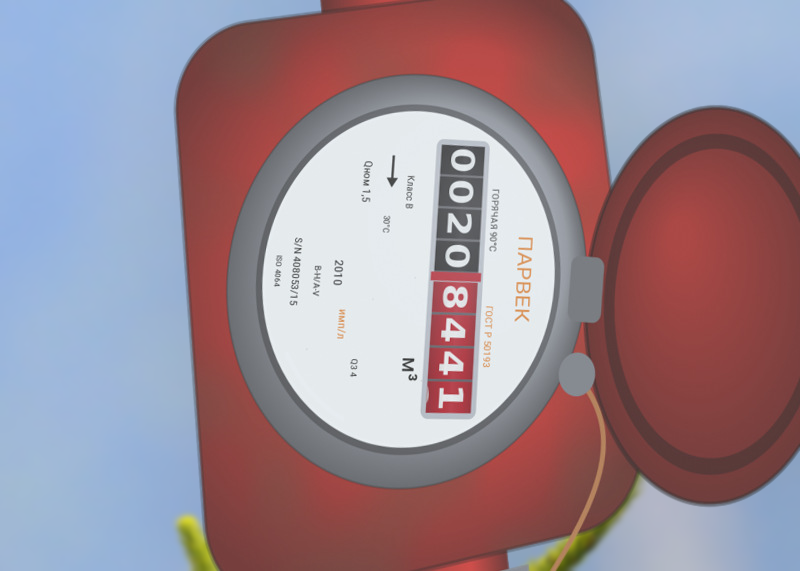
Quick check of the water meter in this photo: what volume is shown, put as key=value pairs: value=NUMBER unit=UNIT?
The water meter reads value=20.8441 unit=m³
